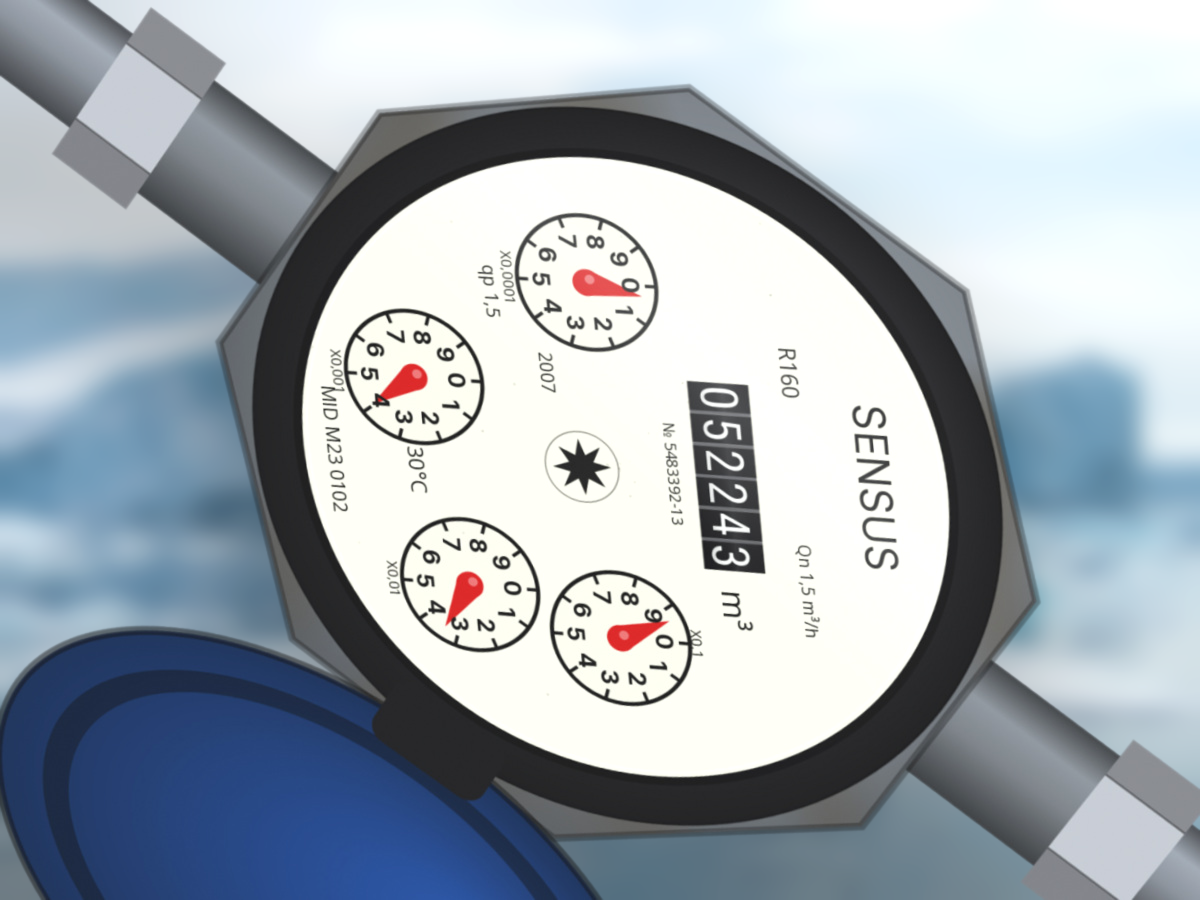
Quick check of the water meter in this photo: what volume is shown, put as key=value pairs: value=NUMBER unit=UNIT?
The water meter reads value=52242.9340 unit=m³
